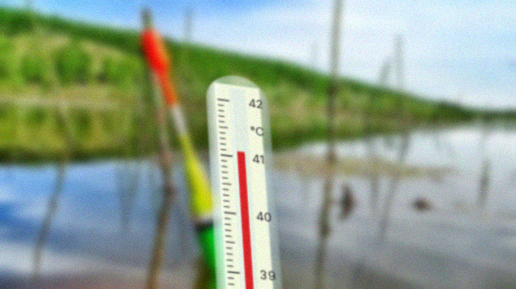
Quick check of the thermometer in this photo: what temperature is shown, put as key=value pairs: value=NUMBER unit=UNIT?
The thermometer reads value=41.1 unit=°C
